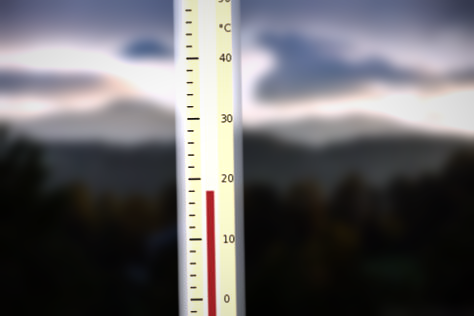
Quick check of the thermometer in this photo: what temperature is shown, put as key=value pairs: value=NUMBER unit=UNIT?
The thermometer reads value=18 unit=°C
